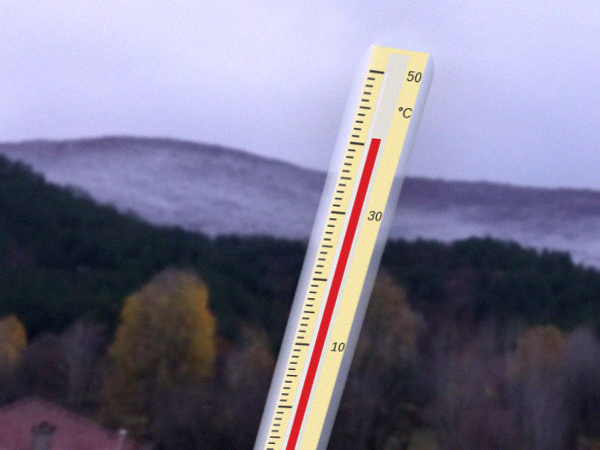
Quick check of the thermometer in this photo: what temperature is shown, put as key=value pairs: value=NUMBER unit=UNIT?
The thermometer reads value=41 unit=°C
